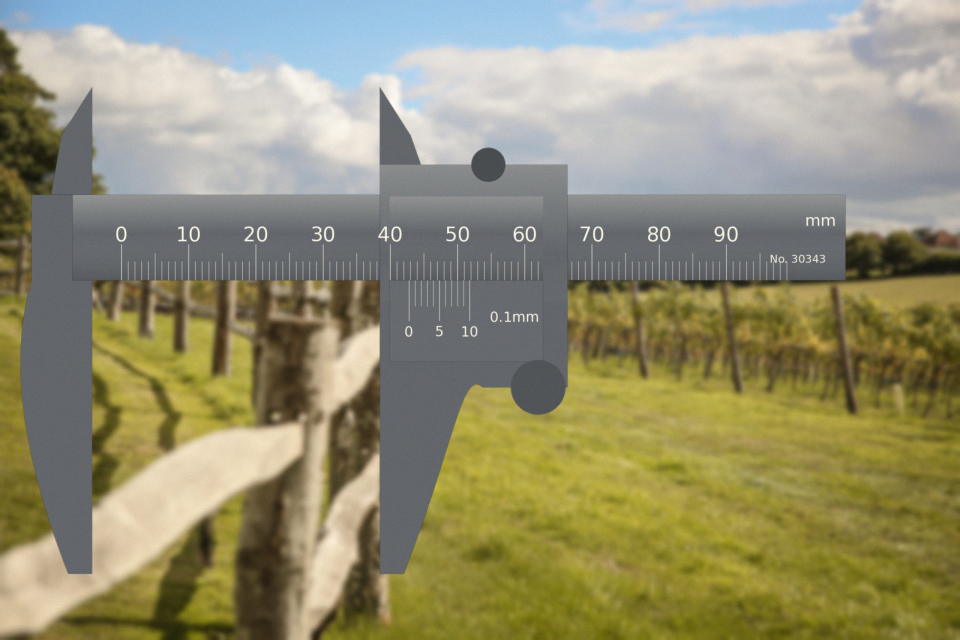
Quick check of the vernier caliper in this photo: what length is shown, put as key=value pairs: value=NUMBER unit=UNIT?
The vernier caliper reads value=42.8 unit=mm
